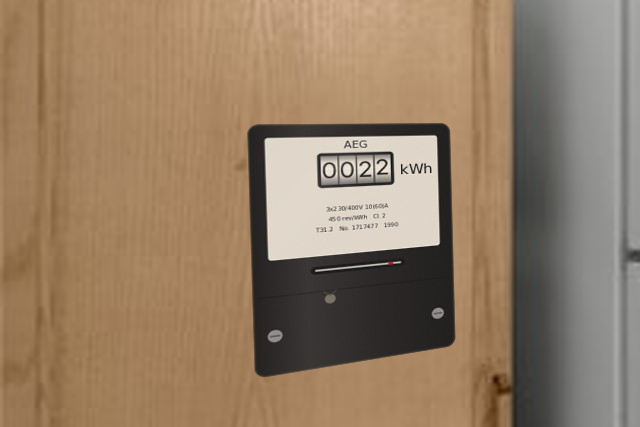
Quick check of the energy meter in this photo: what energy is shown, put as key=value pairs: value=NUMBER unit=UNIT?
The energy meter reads value=22 unit=kWh
